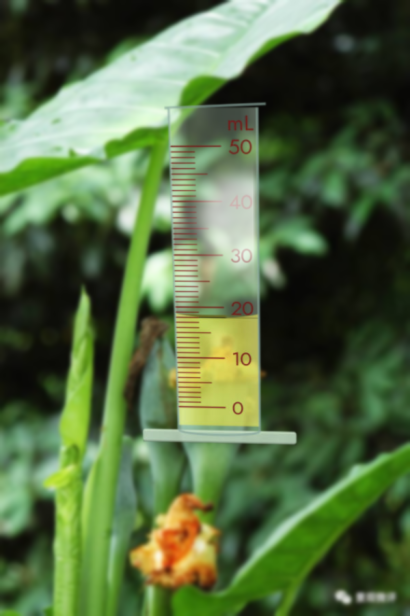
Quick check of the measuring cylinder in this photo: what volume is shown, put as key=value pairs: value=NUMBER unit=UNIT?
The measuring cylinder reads value=18 unit=mL
